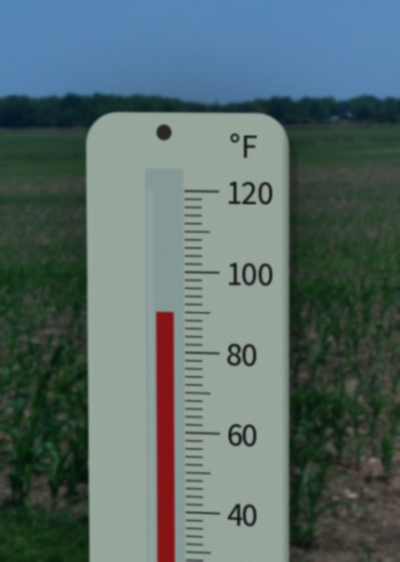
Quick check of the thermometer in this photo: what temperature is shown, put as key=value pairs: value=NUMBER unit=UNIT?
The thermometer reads value=90 unit=°F
